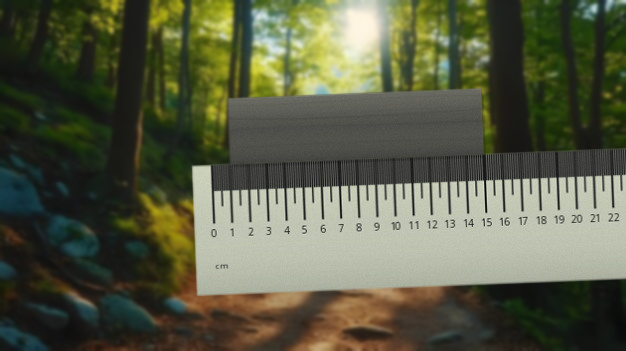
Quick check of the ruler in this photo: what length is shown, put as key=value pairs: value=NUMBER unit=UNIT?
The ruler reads value=14 unit=cm
